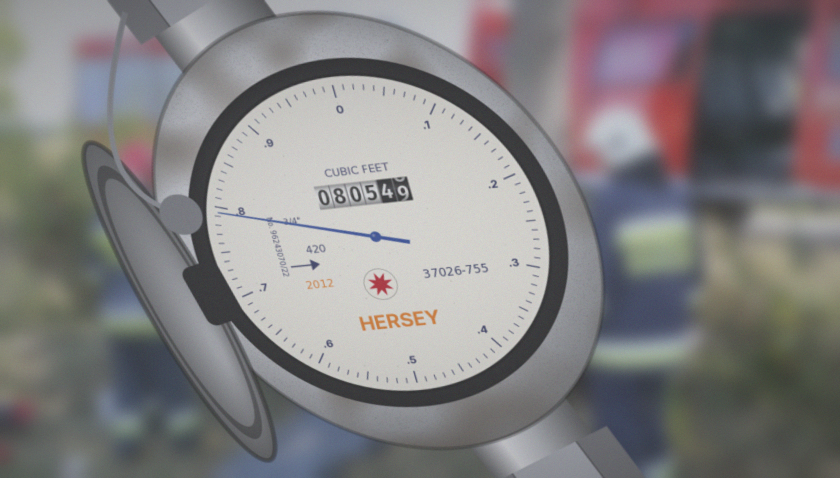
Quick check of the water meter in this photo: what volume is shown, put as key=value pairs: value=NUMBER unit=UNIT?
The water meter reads value=80548.79 unit=ft³
